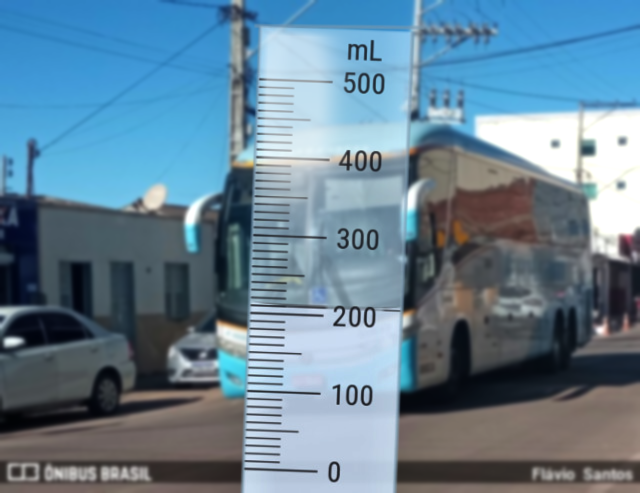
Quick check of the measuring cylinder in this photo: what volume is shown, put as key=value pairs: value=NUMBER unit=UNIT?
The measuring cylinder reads value=210 unit=mL
